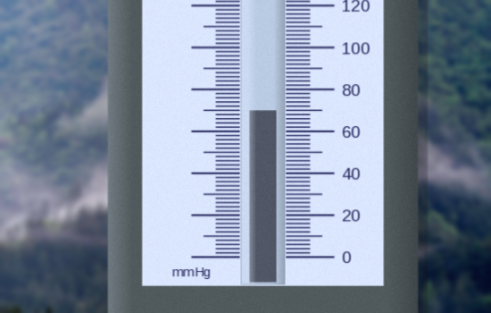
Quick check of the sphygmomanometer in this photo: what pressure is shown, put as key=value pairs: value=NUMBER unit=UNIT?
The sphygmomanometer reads value=70 unit=mmHg
